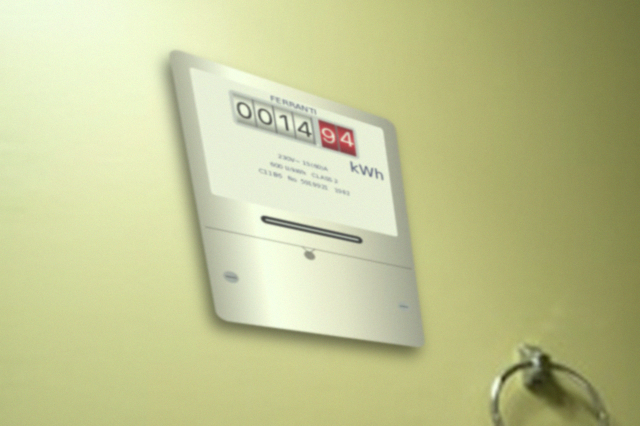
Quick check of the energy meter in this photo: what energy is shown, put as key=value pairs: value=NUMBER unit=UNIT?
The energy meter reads value=14.94 unit=kWh
